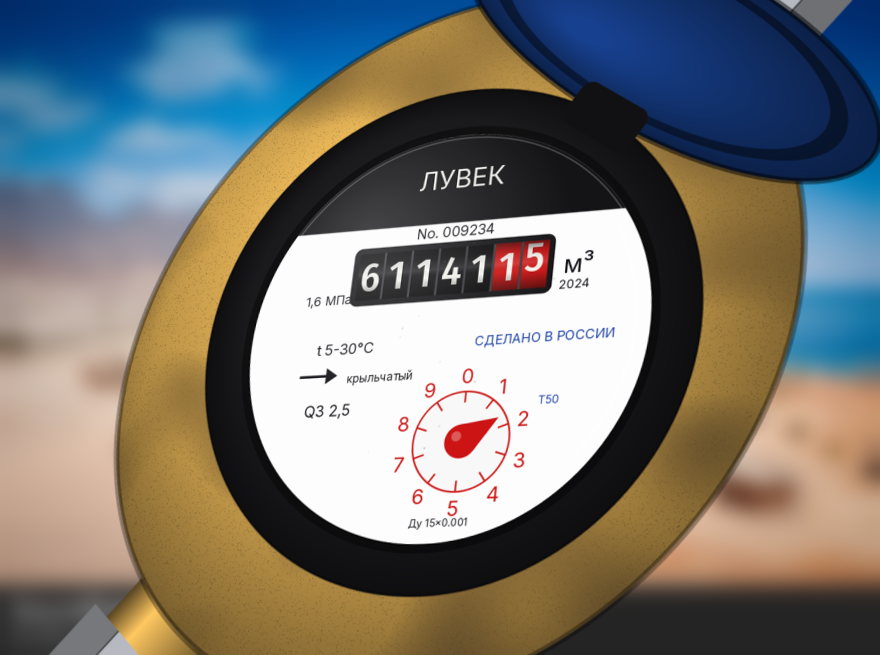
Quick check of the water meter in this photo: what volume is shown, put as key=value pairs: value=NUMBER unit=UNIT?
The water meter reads value=61141.151 unit=m³
